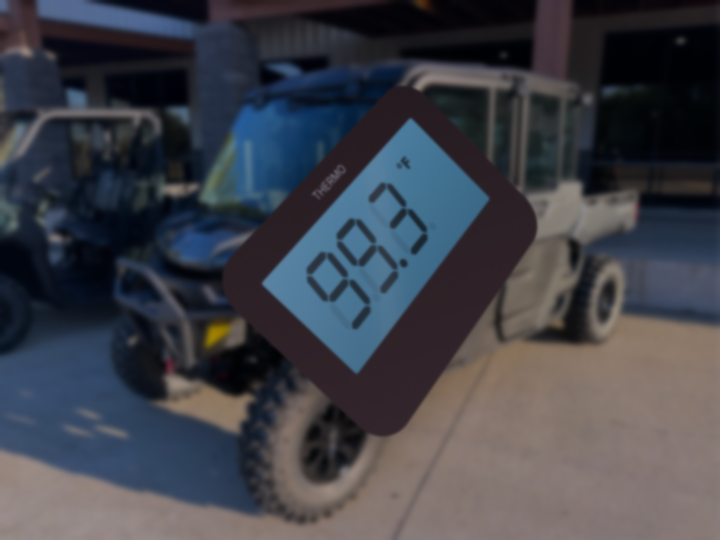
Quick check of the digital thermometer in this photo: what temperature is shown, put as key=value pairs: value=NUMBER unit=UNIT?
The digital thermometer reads value=99.3 unit=°F
